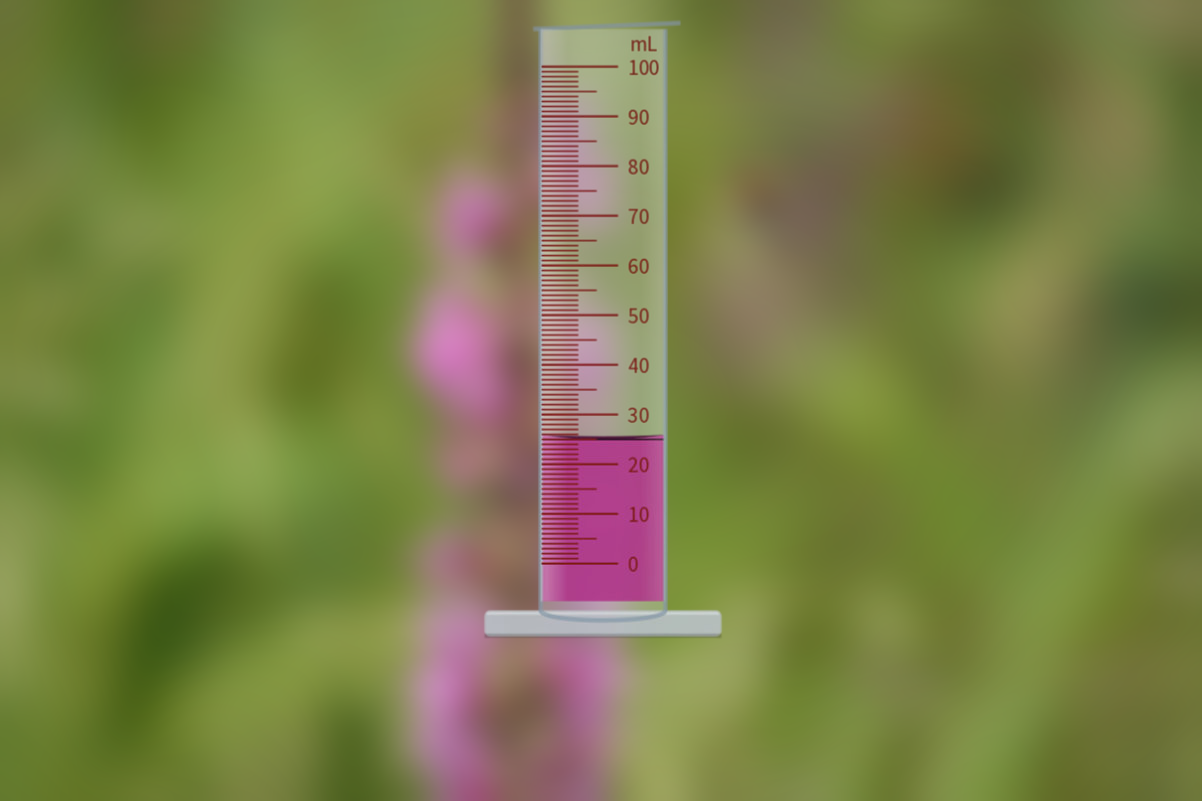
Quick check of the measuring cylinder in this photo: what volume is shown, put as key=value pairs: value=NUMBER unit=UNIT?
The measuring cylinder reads value=25 unit=mL
